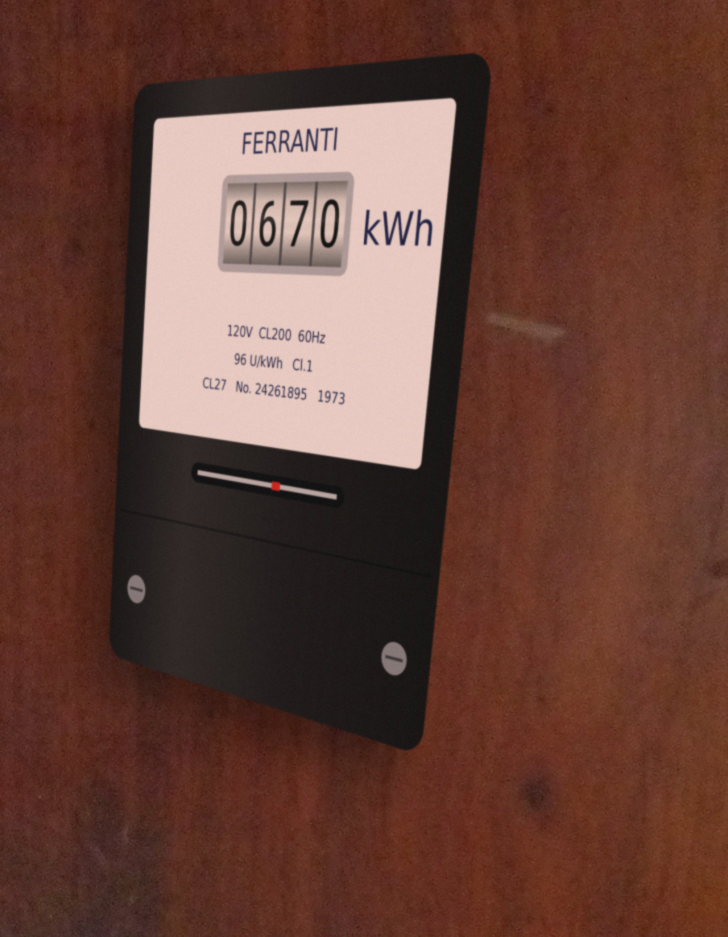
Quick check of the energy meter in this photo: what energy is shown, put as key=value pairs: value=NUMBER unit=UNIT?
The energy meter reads value=670 unit=kWh
